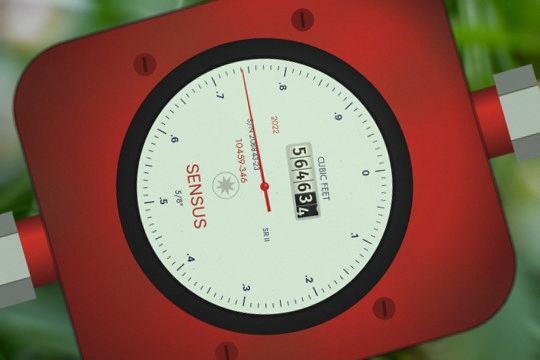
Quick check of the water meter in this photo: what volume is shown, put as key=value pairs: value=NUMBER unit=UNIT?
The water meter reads value=564633.74 unit=ft³
